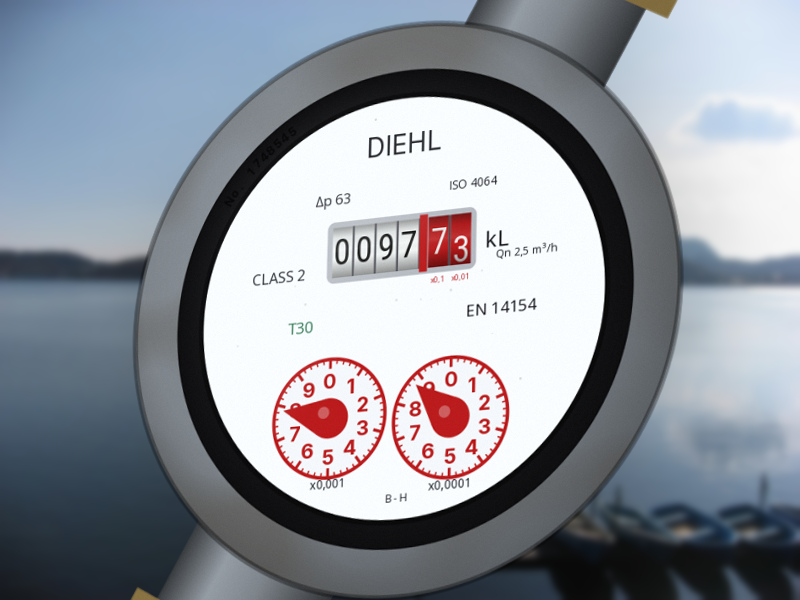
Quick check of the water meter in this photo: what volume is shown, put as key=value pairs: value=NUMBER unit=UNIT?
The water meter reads value=97.7278 unit=kL
